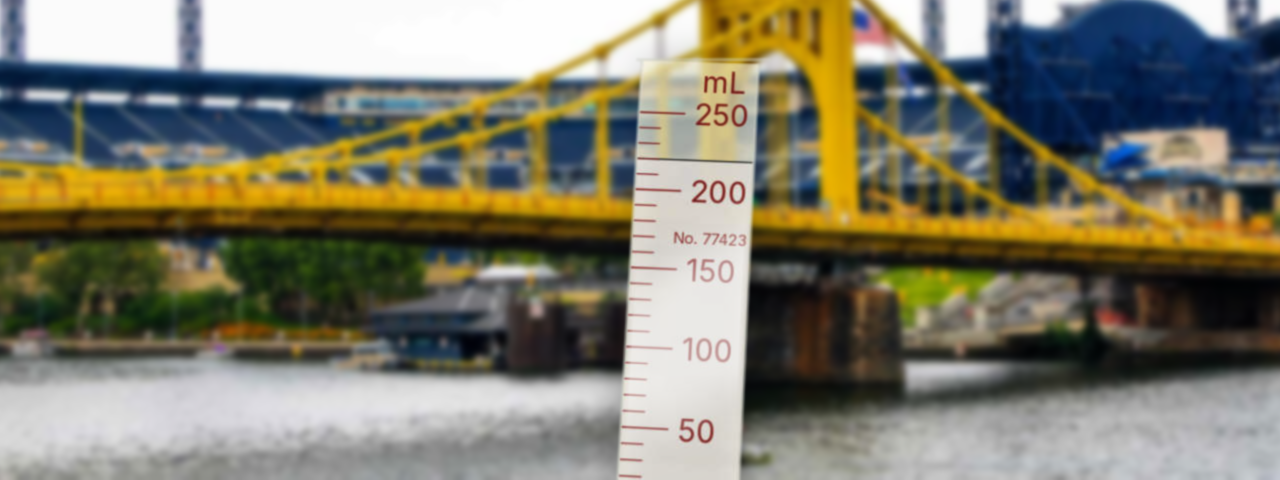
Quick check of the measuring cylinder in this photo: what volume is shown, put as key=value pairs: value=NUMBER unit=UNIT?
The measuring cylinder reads value=220 unit=mL
